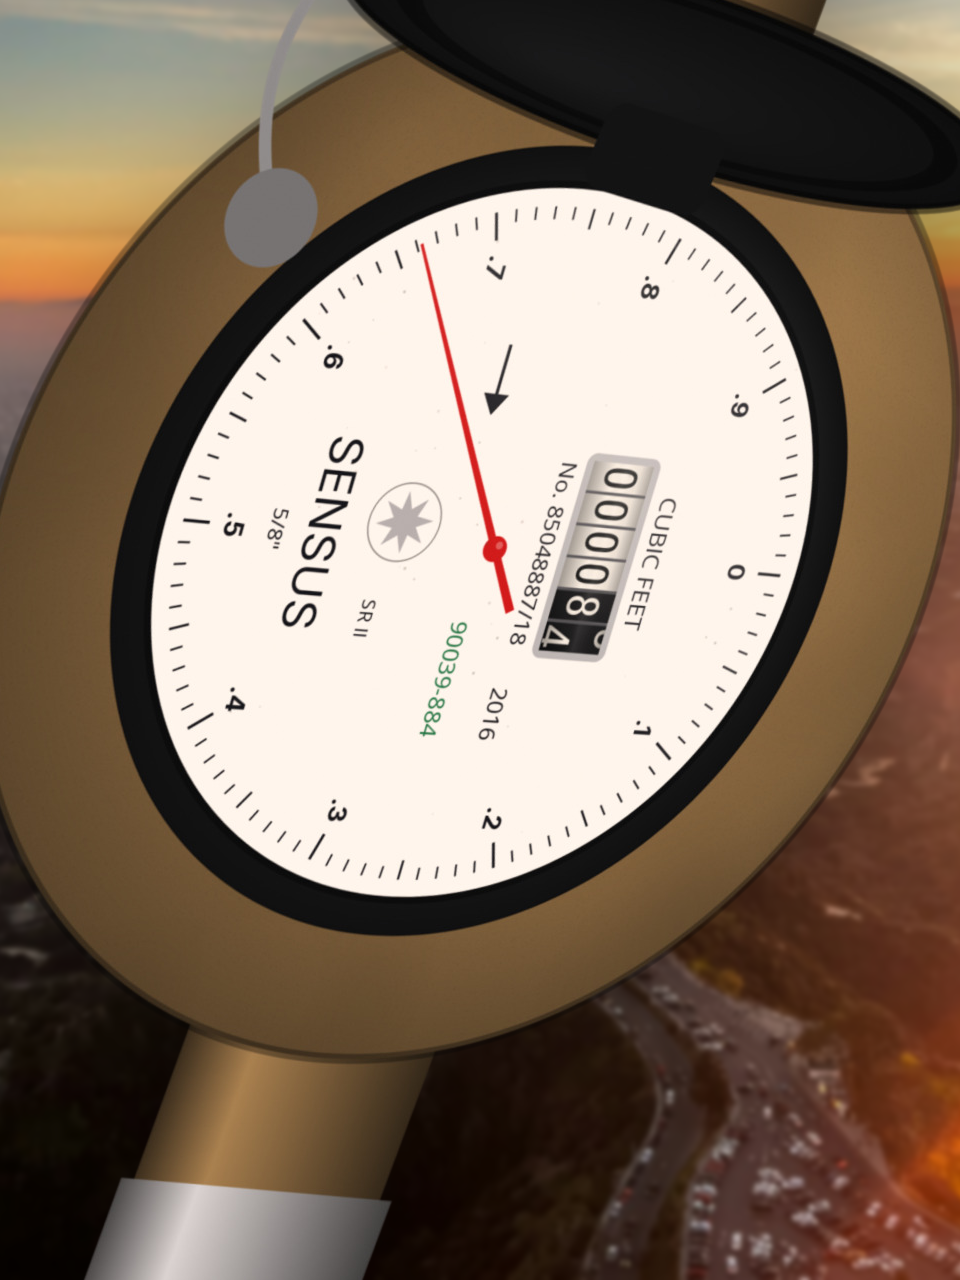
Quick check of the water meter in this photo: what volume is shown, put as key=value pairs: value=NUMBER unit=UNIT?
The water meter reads value=83.66 unit=ft³
